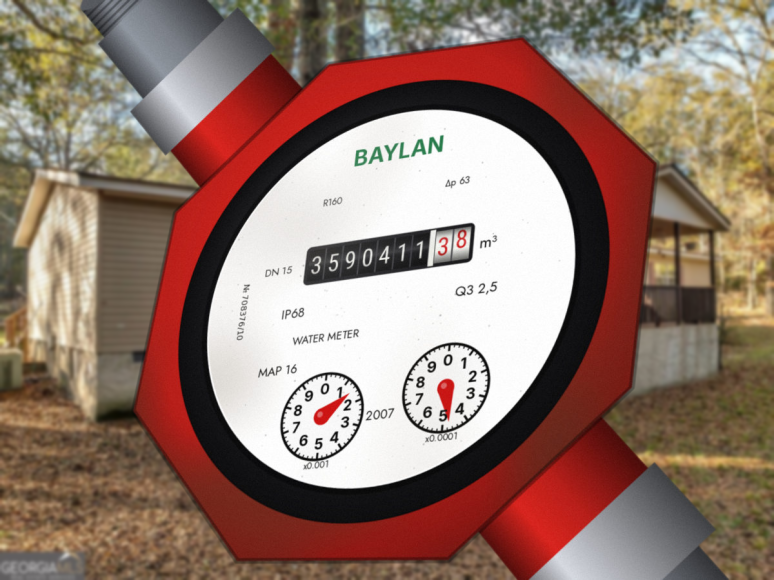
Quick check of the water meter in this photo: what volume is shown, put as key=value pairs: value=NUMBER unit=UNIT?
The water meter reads value=3590411.3814 unit=m³
